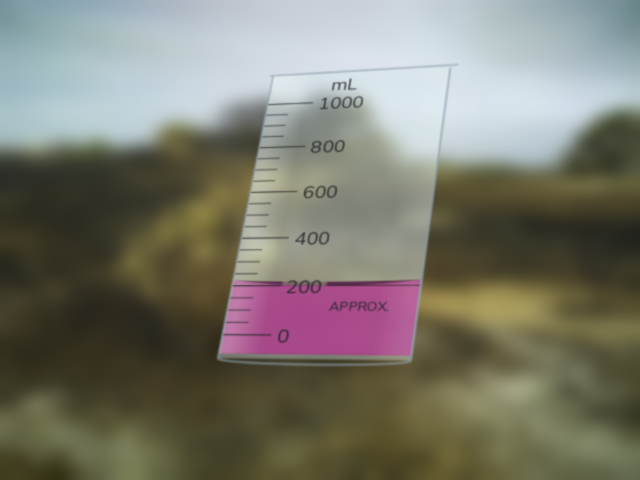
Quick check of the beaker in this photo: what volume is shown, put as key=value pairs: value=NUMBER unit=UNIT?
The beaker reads value=200 unit=mL
